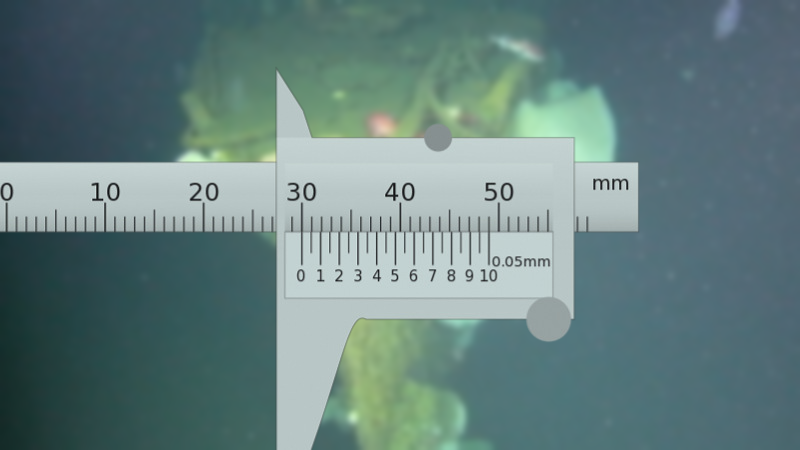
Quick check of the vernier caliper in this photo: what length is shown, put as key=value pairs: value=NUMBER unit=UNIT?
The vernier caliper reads value=30.0 unit=mm
